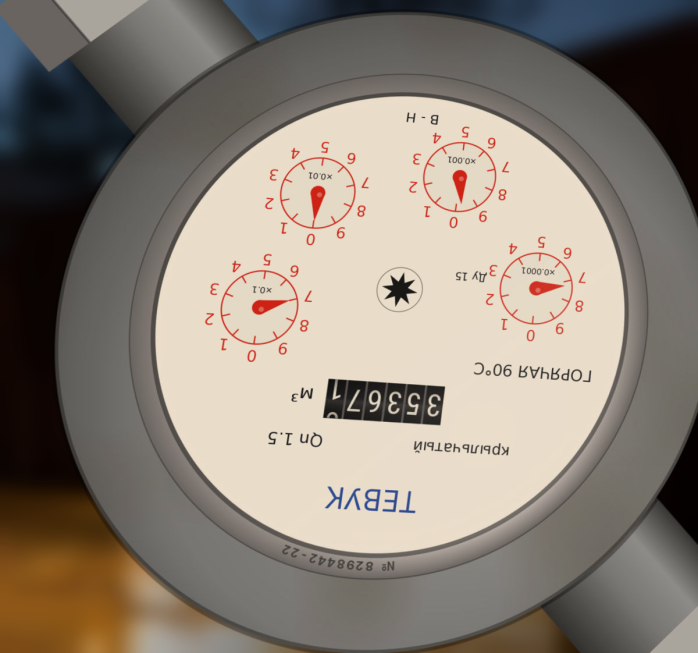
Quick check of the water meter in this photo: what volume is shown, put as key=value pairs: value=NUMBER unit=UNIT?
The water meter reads value=353670.6997 unit=m³
